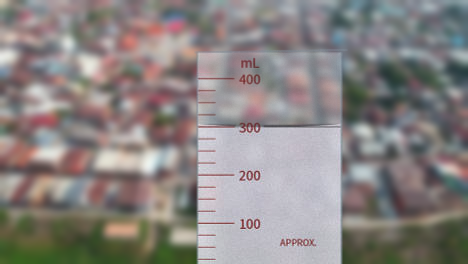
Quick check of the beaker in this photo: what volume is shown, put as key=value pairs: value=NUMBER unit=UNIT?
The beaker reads value=300 unit=mL
